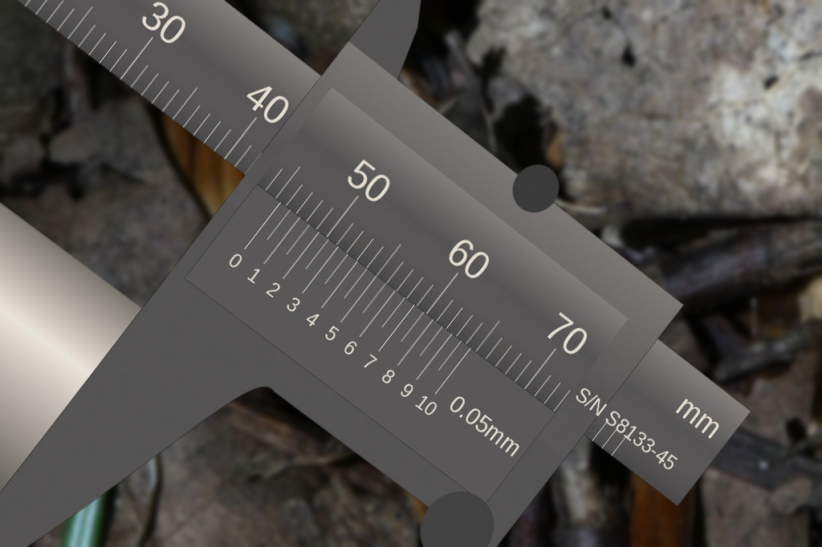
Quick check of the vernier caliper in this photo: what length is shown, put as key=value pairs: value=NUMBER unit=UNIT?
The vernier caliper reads value=45.5 unit=mm
